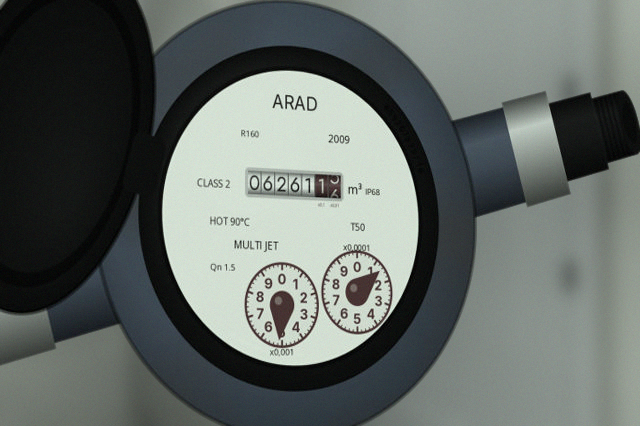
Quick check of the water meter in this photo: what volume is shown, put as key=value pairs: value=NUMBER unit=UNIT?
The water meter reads value=6261.1551 unit=m³
